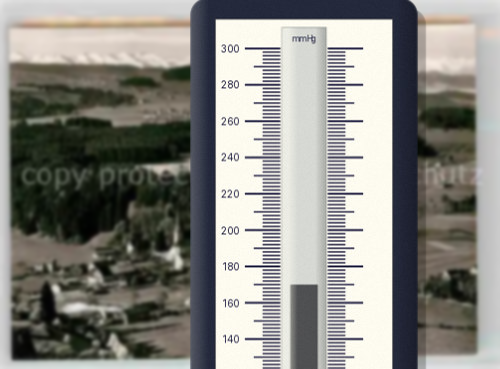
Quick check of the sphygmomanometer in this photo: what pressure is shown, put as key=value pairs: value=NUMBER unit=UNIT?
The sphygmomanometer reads value=170 unit=mmHg
